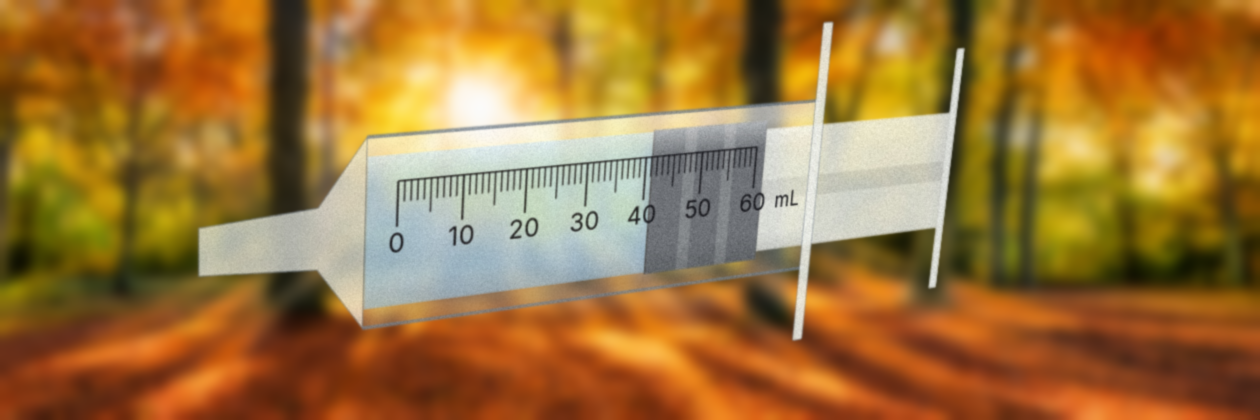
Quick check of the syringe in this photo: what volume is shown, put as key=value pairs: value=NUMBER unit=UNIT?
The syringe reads value=41 unit=mL
